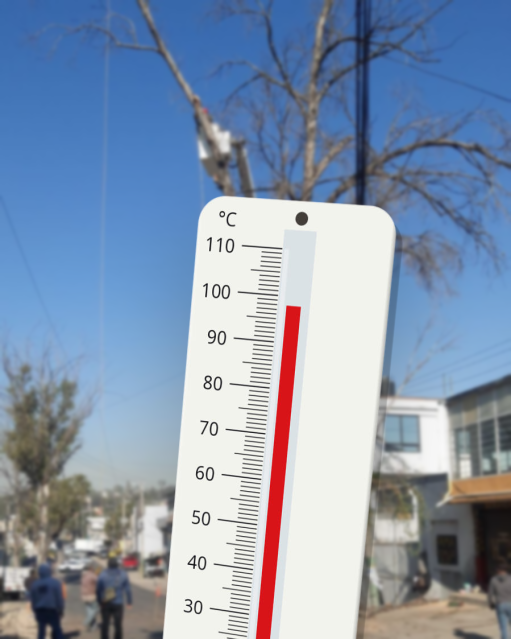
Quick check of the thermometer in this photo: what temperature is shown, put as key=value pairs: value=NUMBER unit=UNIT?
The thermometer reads value=98 unit=°C
